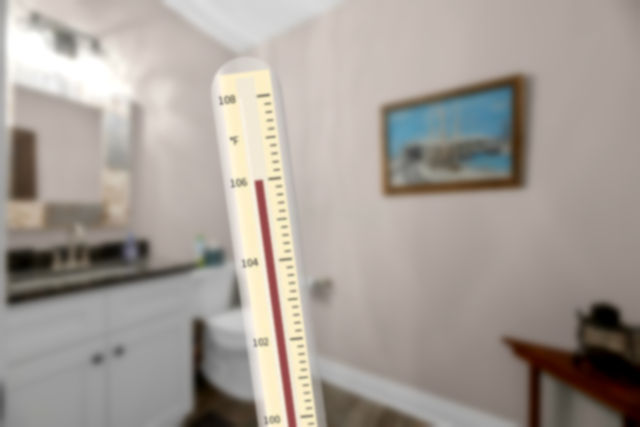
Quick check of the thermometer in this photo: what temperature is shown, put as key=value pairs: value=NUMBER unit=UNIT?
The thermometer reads value=106 unit=°F
